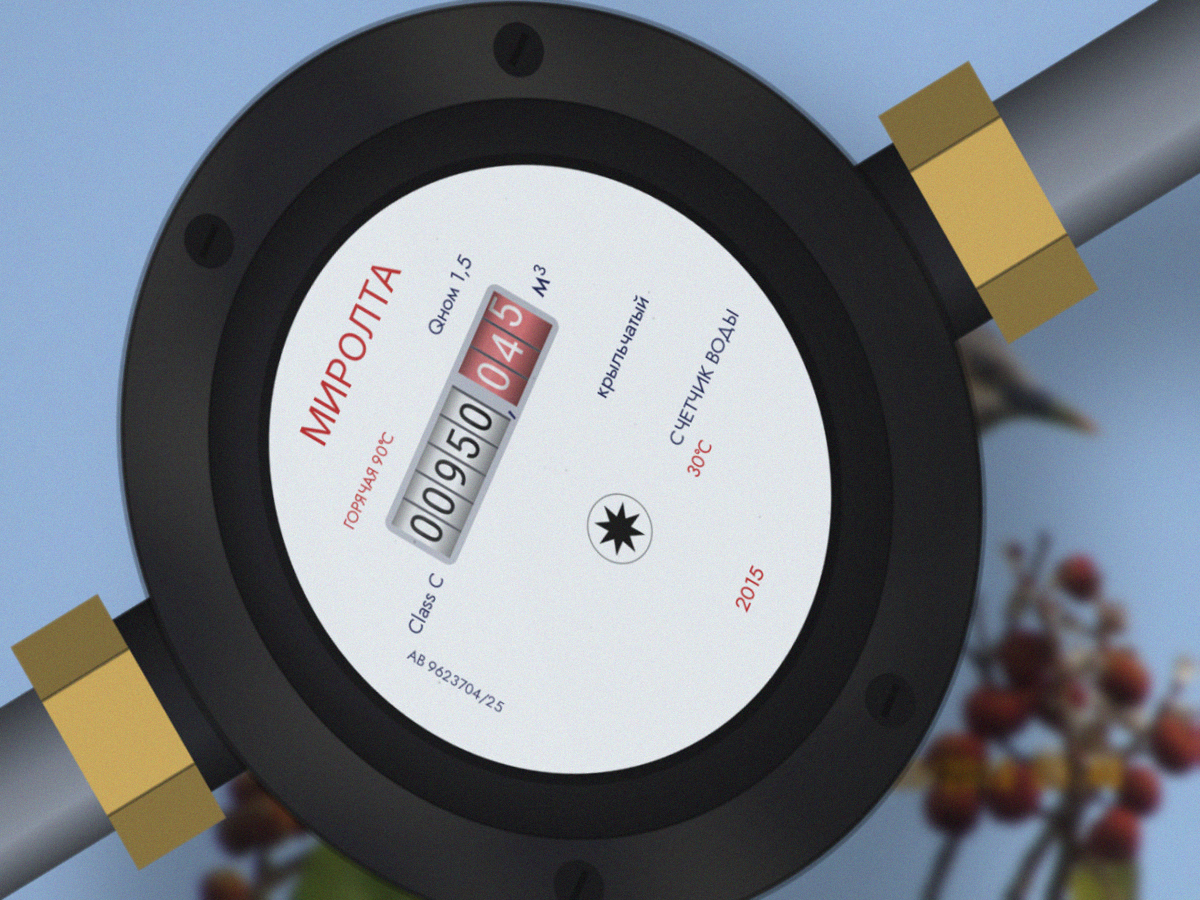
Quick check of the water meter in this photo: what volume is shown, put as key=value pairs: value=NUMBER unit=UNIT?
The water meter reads value=950.045 unit=m³
